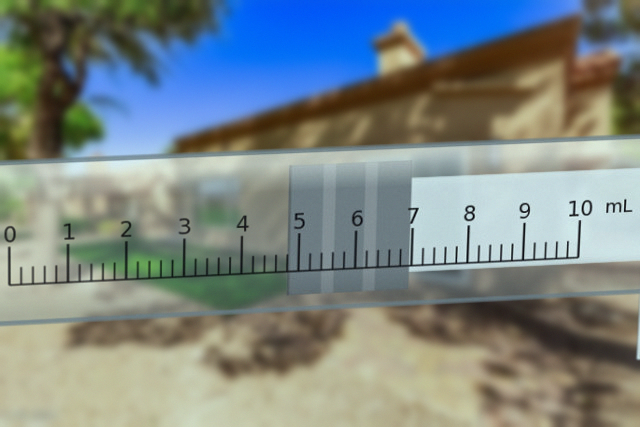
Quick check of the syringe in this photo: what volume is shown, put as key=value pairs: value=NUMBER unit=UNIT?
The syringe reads value=4.8 unit=mL
